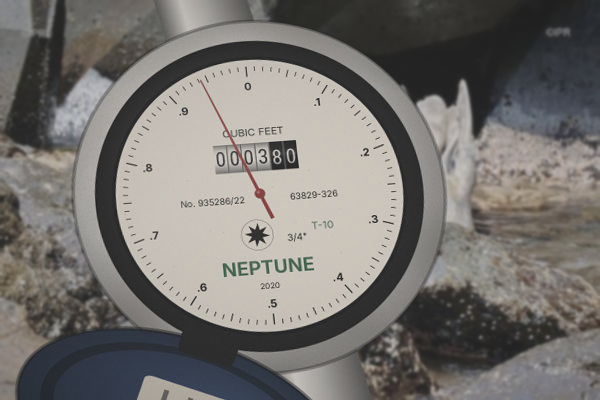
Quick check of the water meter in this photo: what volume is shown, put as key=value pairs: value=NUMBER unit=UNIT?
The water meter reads value=379.94 unit=ft³
